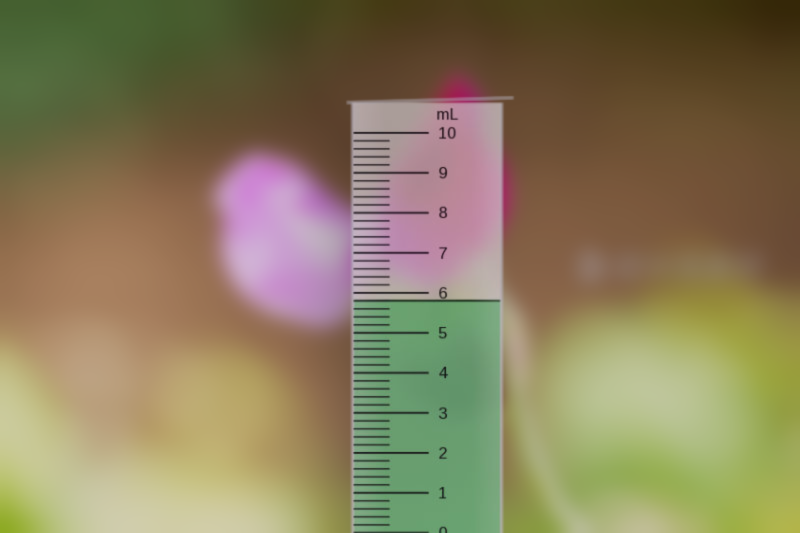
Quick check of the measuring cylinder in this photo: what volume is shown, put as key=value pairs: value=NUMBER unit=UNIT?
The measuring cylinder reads value=5.8 unit=mL
